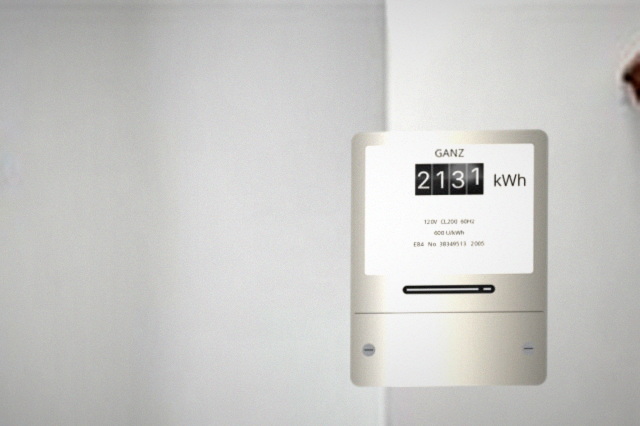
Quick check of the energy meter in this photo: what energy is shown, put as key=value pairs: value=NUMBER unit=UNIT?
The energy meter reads value=2131 unit=kWh
